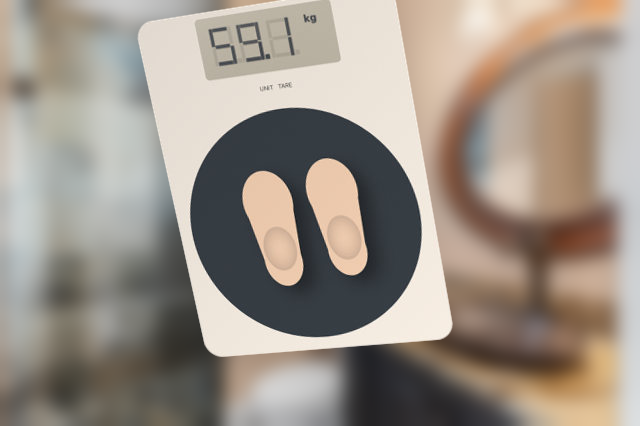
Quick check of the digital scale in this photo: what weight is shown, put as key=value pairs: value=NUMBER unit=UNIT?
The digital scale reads value=59.1 unit=kg
